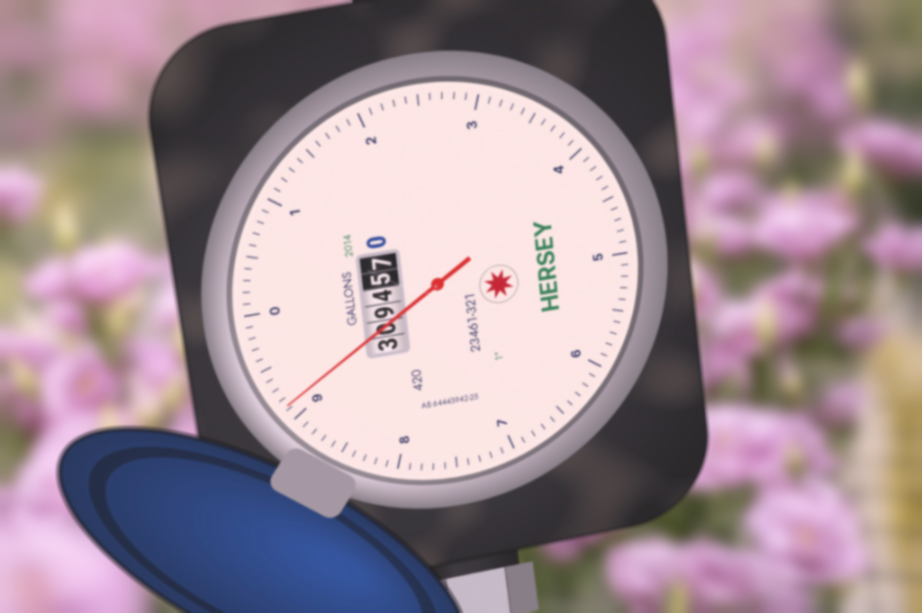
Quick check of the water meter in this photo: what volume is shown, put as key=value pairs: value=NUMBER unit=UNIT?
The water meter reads value=3094569.1 unit=gal
